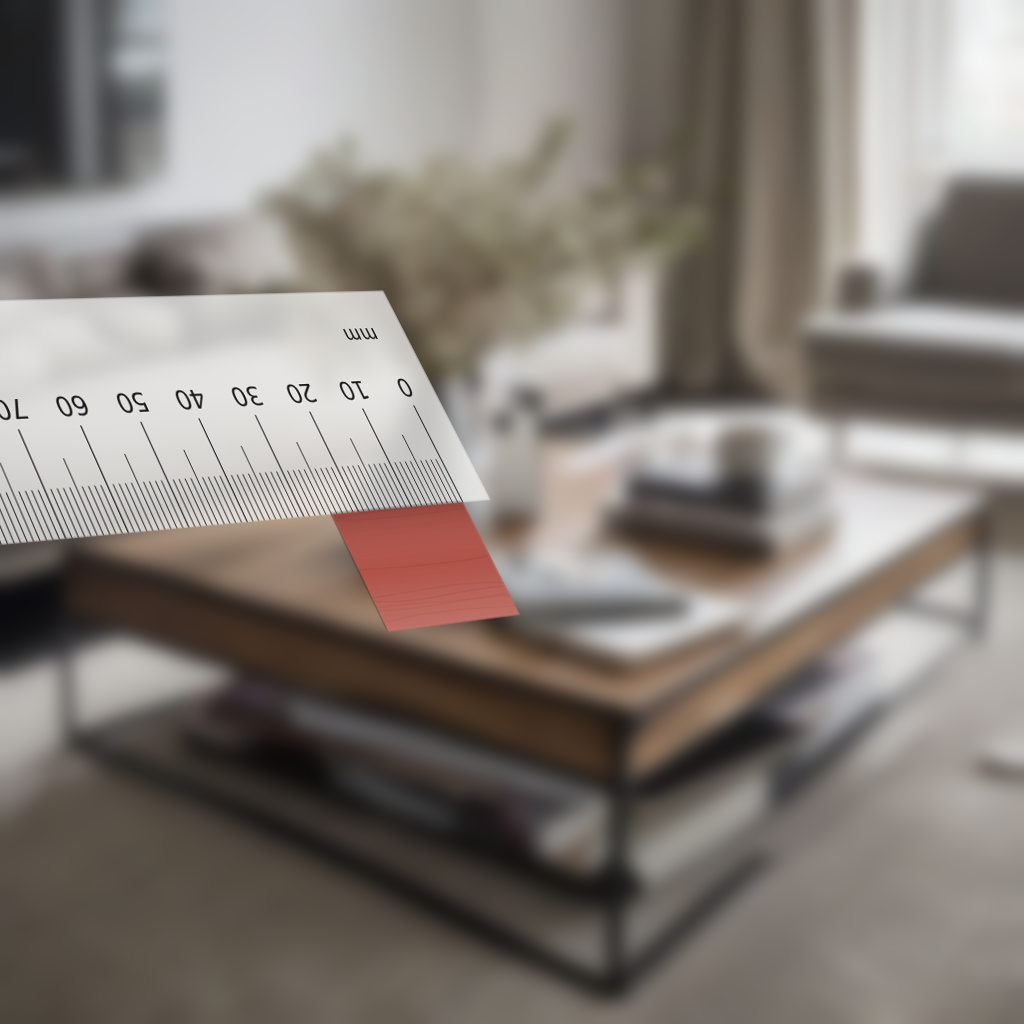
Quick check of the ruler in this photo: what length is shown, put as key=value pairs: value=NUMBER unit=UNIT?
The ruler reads value=25 unit=mm
